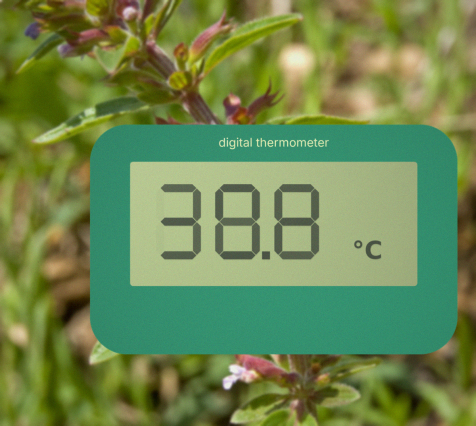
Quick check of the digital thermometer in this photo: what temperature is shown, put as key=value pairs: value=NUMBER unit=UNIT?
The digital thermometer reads value=38.8 unit=°C
